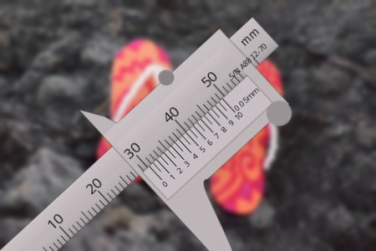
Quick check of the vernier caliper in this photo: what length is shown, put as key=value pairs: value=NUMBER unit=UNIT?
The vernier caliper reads value=30.4 unit=mm
